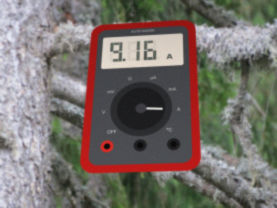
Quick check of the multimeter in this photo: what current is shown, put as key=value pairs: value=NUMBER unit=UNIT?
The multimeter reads value=9.16 unit=A
